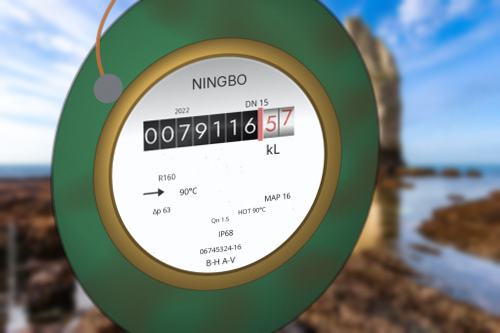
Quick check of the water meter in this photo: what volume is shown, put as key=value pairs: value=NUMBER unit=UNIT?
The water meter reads value=79116.57 unit=kL
